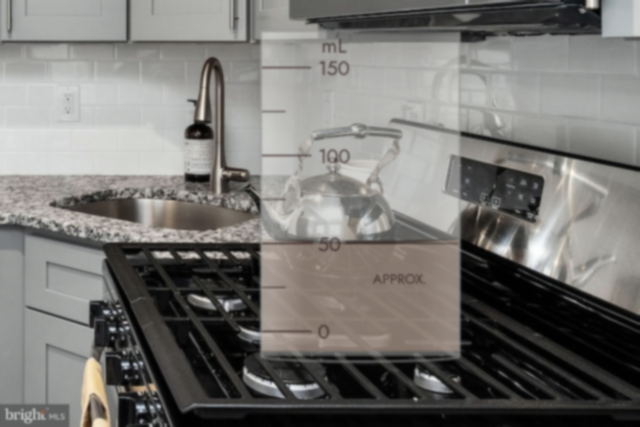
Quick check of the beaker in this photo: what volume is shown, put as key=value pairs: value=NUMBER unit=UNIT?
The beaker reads value=50 unit=mL
